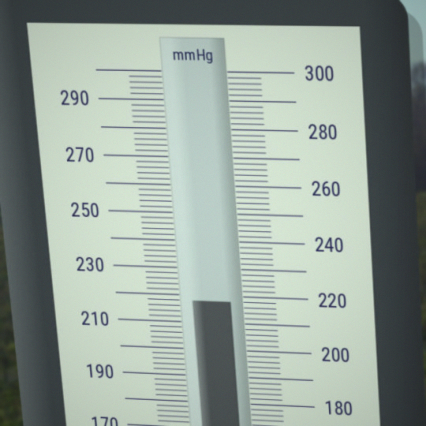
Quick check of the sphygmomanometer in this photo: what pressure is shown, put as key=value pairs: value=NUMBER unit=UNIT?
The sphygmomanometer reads value=218 unit=mmHg
